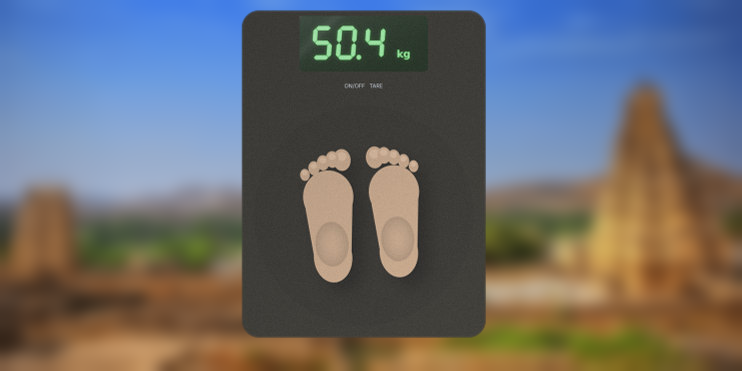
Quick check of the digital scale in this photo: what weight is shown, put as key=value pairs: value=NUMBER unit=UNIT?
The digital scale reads value=50.4 unit=kg
